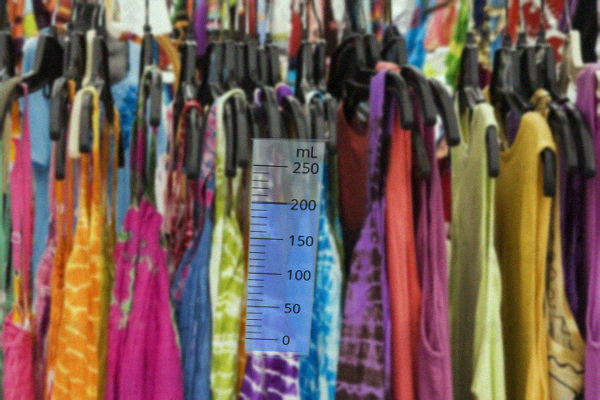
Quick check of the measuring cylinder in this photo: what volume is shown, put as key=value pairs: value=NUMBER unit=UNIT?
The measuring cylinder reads value=200 unit=mL
